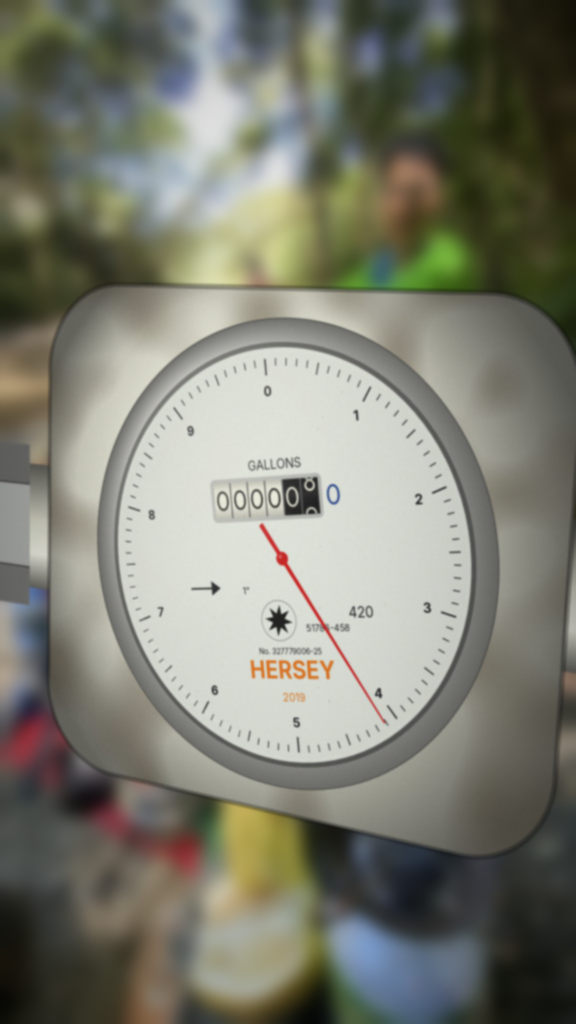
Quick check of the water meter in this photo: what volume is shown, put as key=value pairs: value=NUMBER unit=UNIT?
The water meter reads value=84.1 unit=gal
